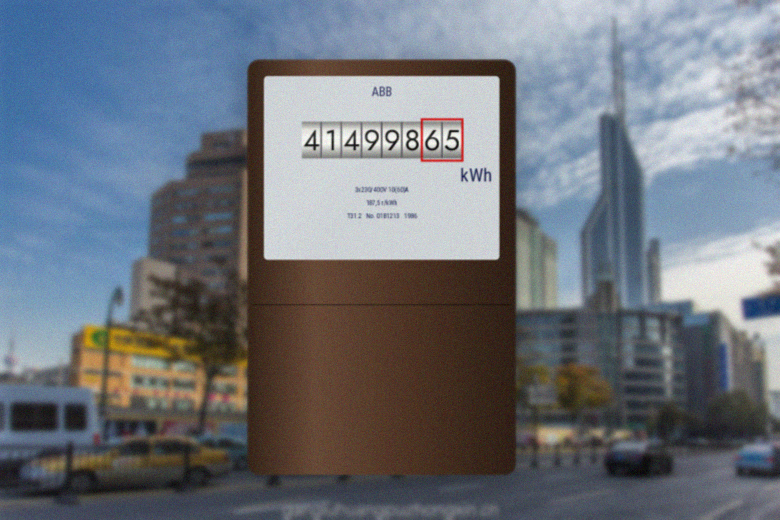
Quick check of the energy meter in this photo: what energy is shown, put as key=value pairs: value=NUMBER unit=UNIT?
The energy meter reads value=414998.65 unit=kWh
